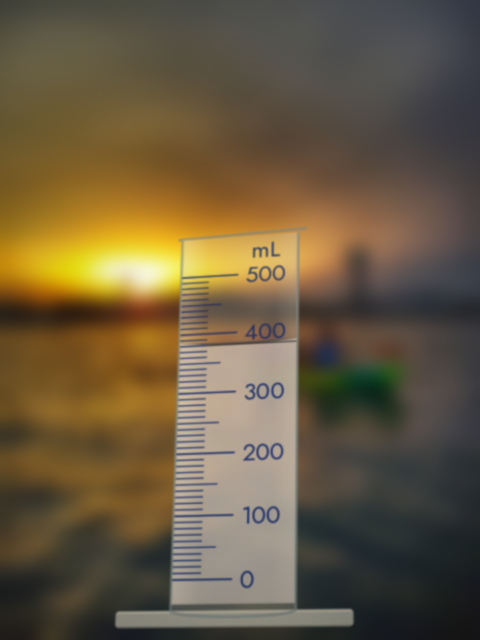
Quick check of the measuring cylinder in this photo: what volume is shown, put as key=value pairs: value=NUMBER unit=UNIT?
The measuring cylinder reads value=380 unit=mL
